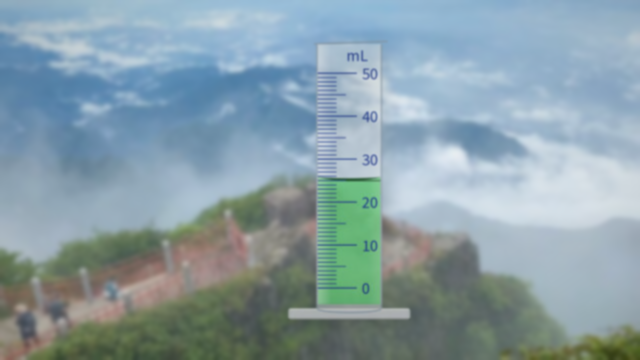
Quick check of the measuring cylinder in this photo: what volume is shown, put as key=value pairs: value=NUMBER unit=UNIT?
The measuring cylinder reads value=25 unit=mL
